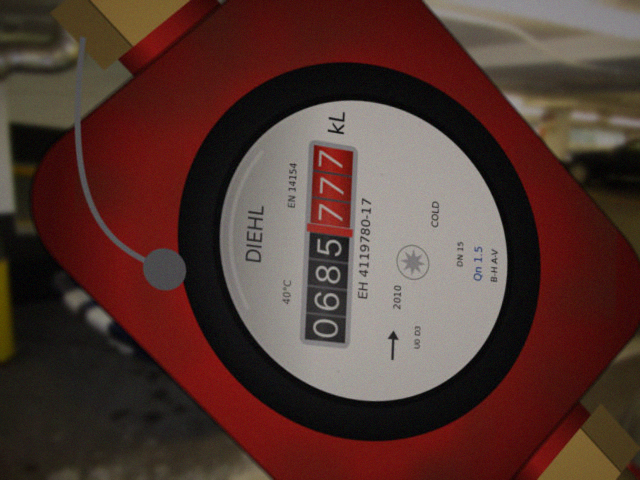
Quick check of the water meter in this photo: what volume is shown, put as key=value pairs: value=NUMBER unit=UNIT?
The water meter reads value=685.777 unit=kL
